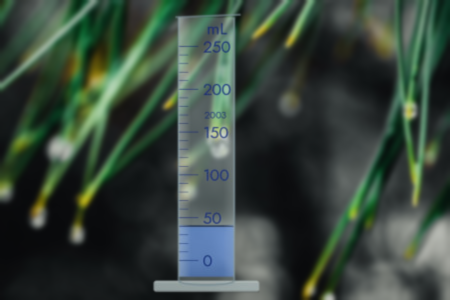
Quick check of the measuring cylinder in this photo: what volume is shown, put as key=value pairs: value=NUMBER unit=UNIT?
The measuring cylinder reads value=40 unit=mL
